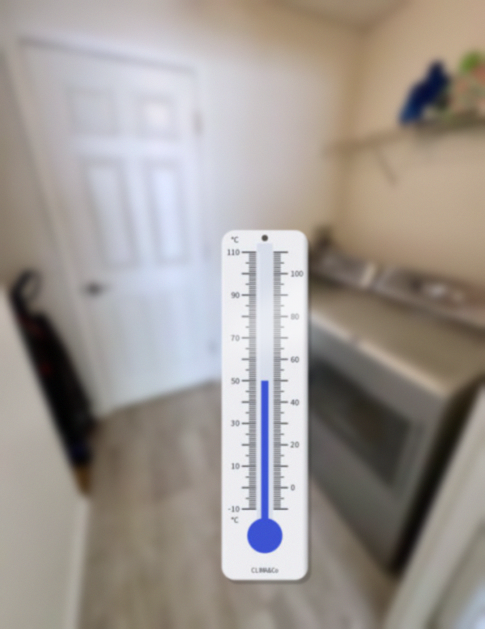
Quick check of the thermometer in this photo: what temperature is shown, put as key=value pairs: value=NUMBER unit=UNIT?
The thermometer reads value=50 unit=°C
